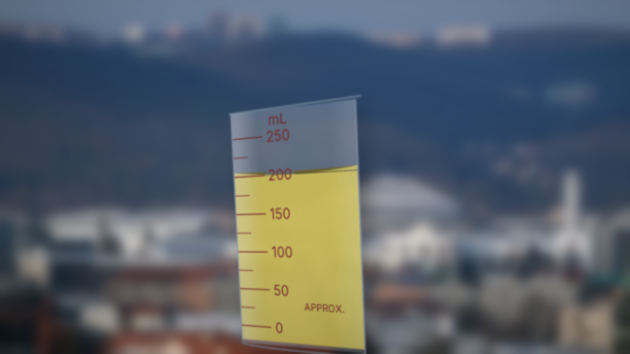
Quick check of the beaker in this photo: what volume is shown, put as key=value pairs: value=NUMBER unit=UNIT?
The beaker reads value=200 unit=mL
